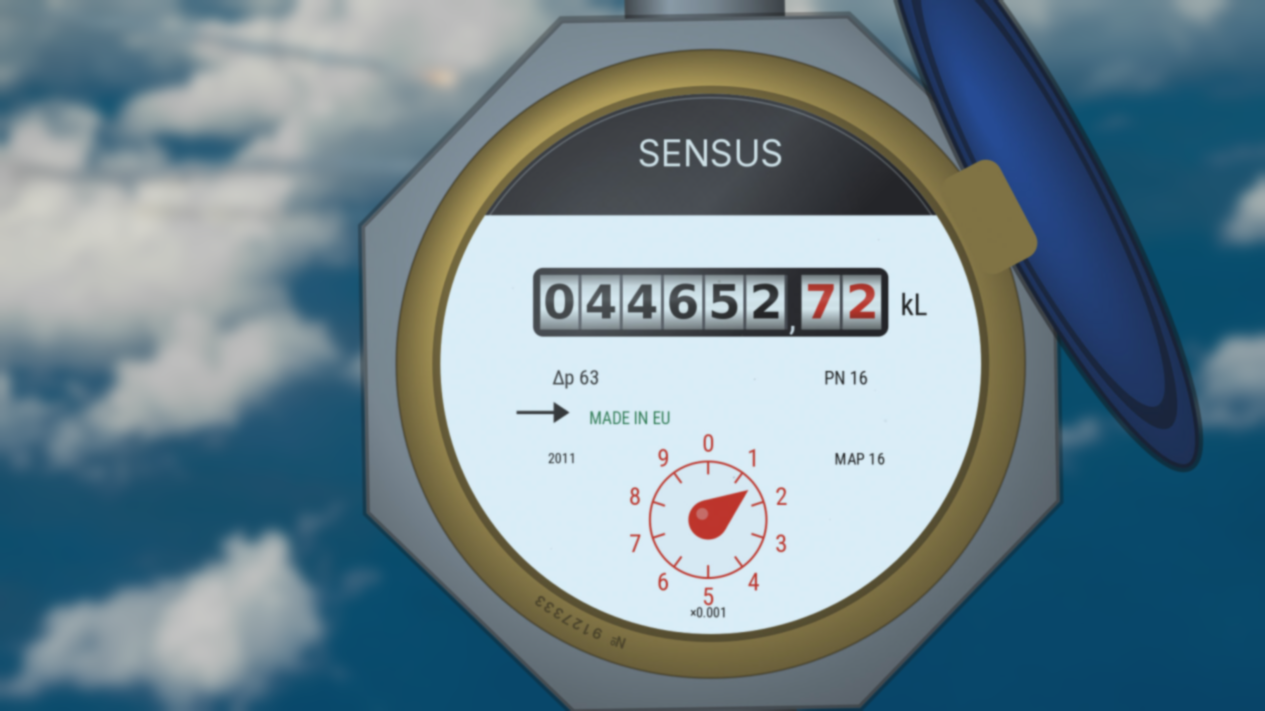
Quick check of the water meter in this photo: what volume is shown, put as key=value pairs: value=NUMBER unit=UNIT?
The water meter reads value=44652.721 unit=kL
